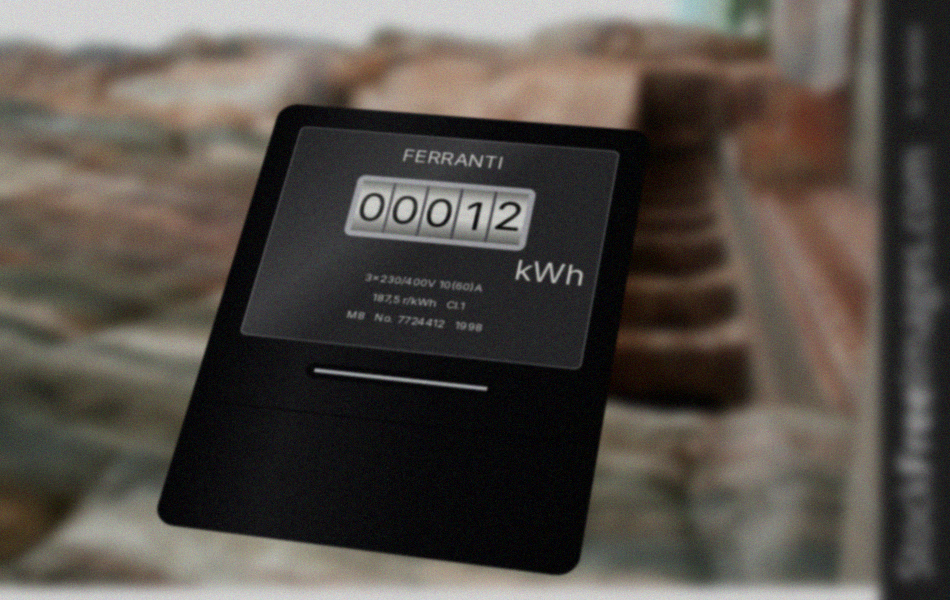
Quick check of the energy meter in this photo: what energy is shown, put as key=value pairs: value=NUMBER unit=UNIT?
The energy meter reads value=12 unit=kWh
